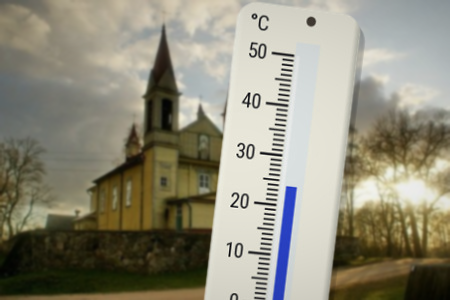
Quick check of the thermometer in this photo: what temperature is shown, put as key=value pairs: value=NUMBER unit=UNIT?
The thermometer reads value=24 unit=°C
